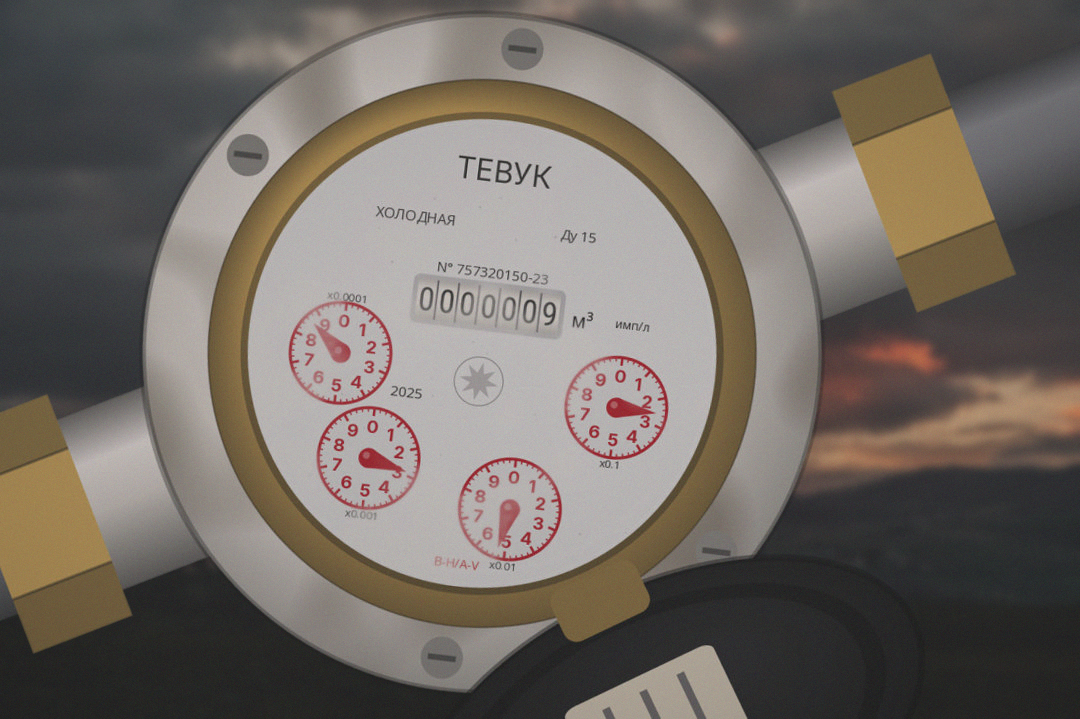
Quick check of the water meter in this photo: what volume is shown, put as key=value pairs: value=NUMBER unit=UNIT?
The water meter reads value=9.2528 unit=m³
